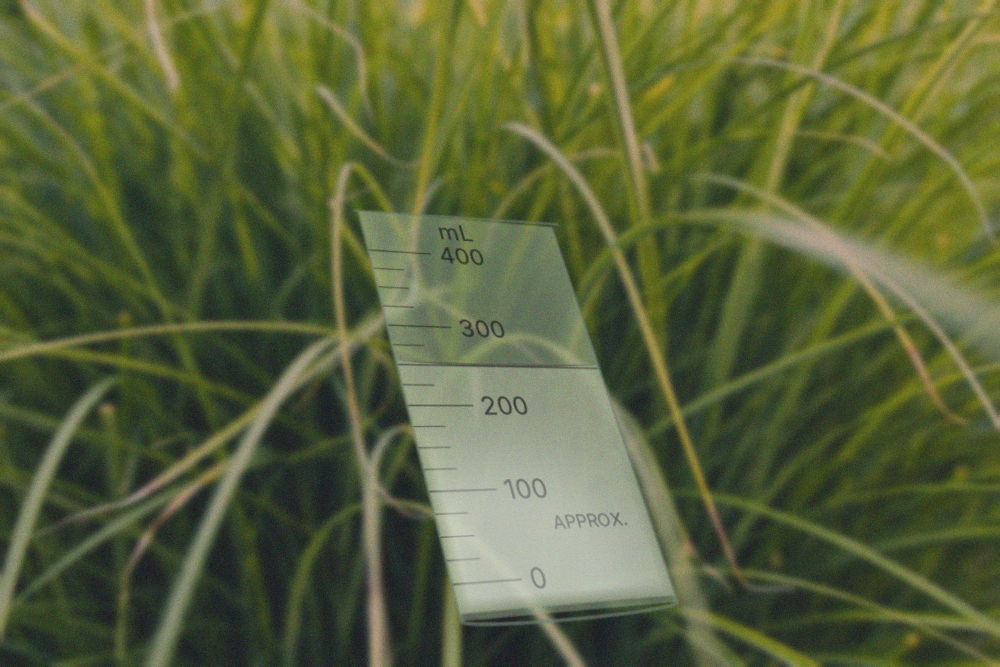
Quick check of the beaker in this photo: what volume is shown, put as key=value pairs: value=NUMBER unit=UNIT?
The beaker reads value=250 unit=mL
